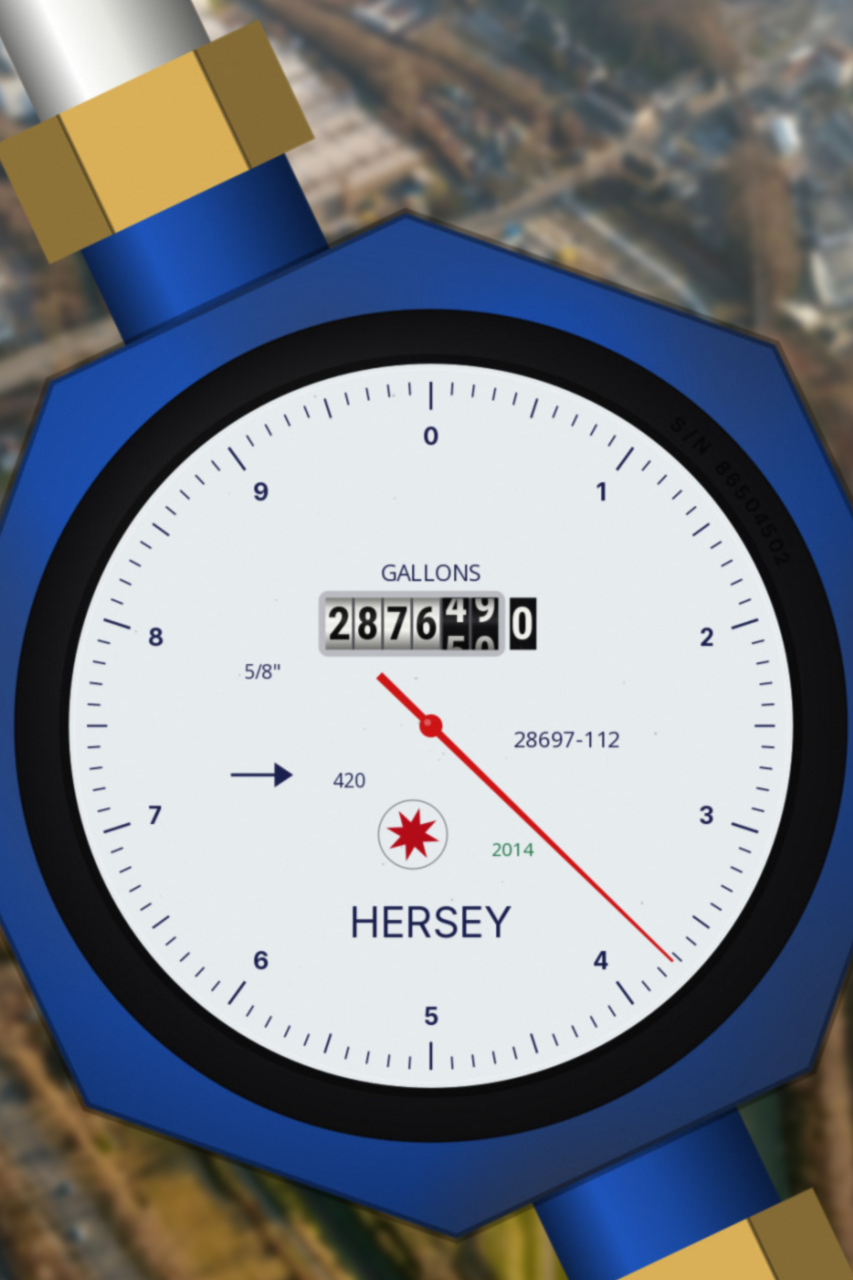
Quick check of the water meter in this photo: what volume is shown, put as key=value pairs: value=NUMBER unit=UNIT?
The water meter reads value=2876493.7 unit=gal
